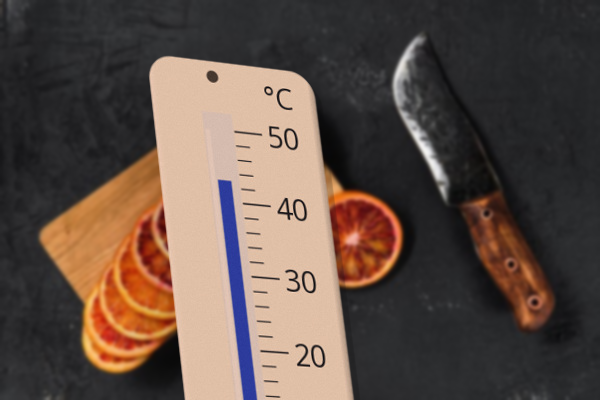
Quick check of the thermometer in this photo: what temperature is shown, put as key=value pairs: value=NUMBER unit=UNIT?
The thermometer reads value=43 unit=°C
